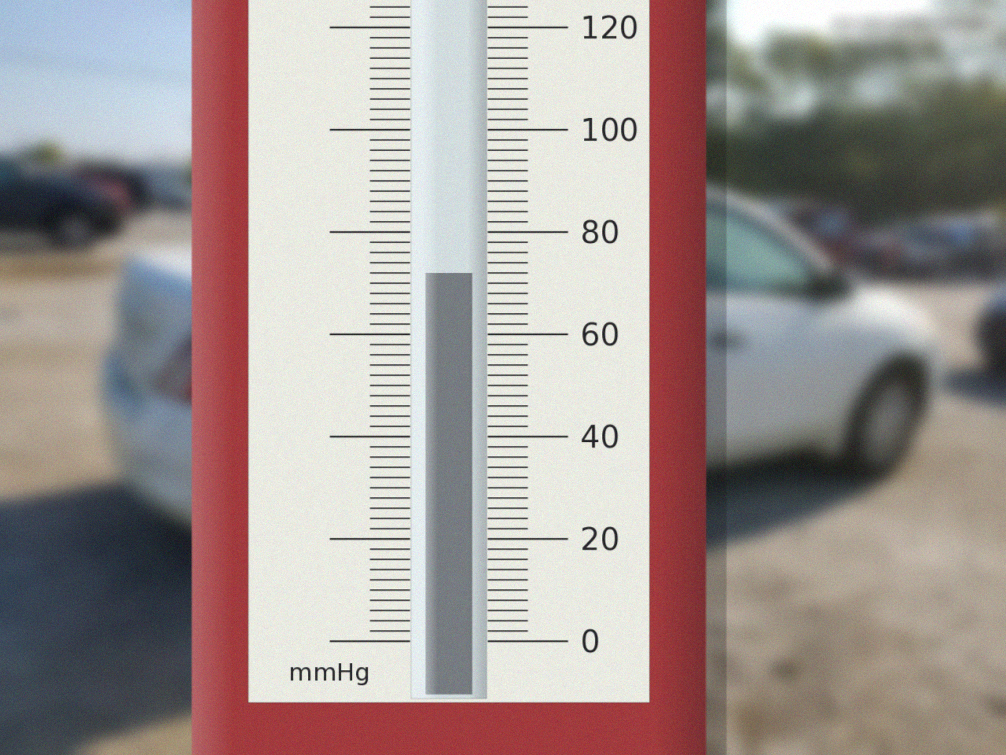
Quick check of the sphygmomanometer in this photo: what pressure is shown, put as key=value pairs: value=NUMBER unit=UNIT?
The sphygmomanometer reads value=72 unit=mmHg
